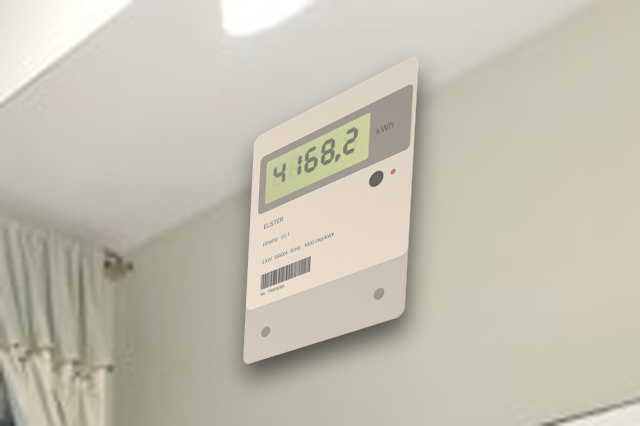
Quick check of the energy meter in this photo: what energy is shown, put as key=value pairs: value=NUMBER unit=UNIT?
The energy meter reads value=4168.2 unit=kWh
